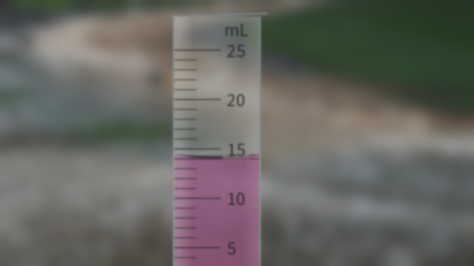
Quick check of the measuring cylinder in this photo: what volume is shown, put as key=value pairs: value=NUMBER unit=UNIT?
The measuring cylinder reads value=14 unit=mL
